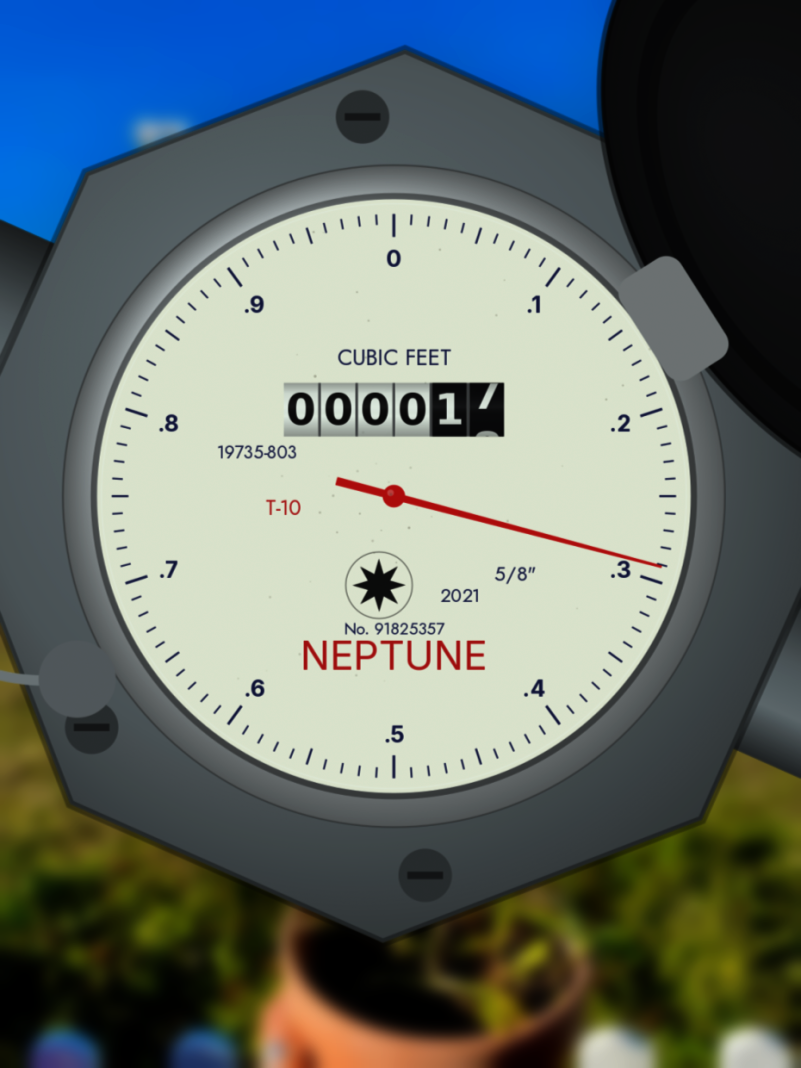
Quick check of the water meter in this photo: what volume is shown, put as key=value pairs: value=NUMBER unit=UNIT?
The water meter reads value=17.29 unit=ft³
